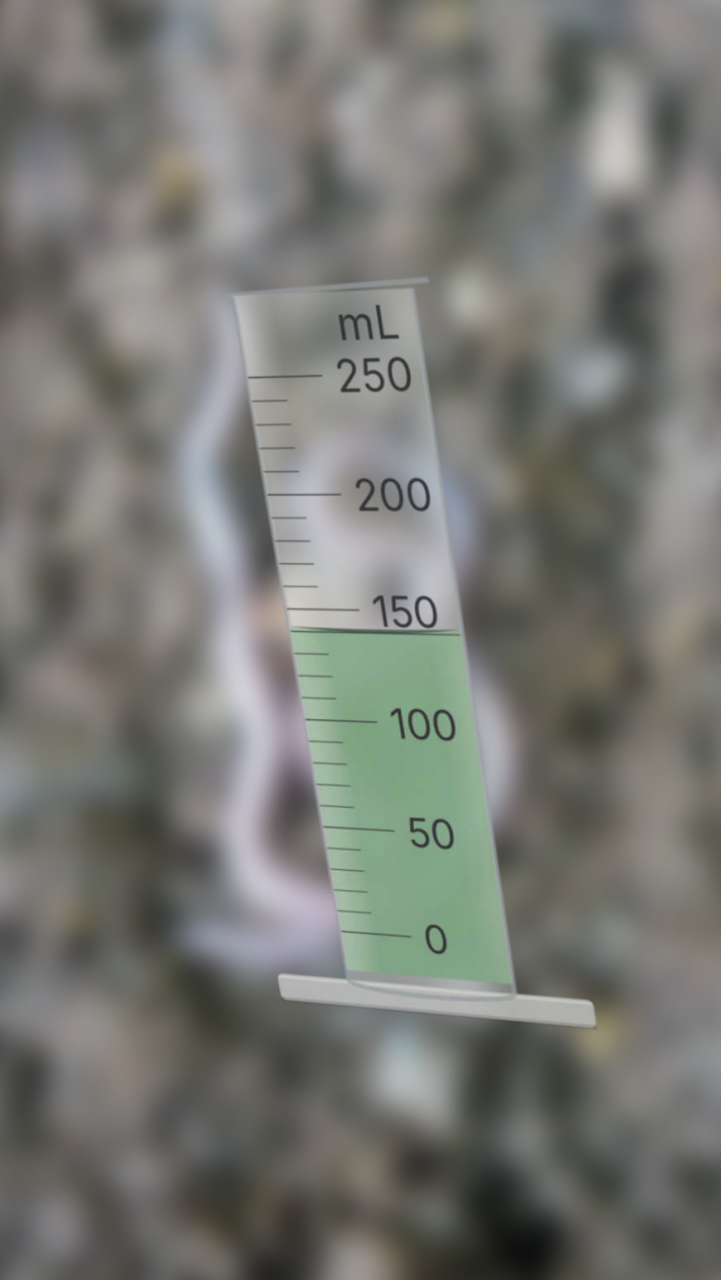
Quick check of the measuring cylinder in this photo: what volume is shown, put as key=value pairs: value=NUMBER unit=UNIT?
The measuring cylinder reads value=140 unit=mL
